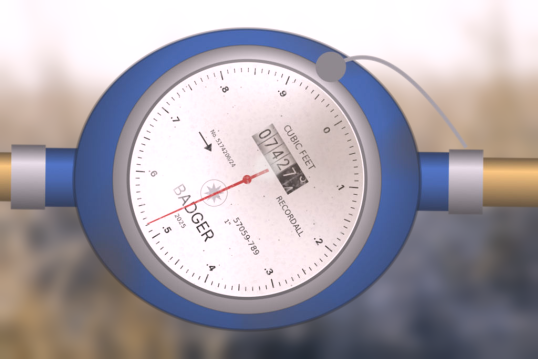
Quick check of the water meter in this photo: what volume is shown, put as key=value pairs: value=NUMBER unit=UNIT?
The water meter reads value=74273.52 unit=ft³
